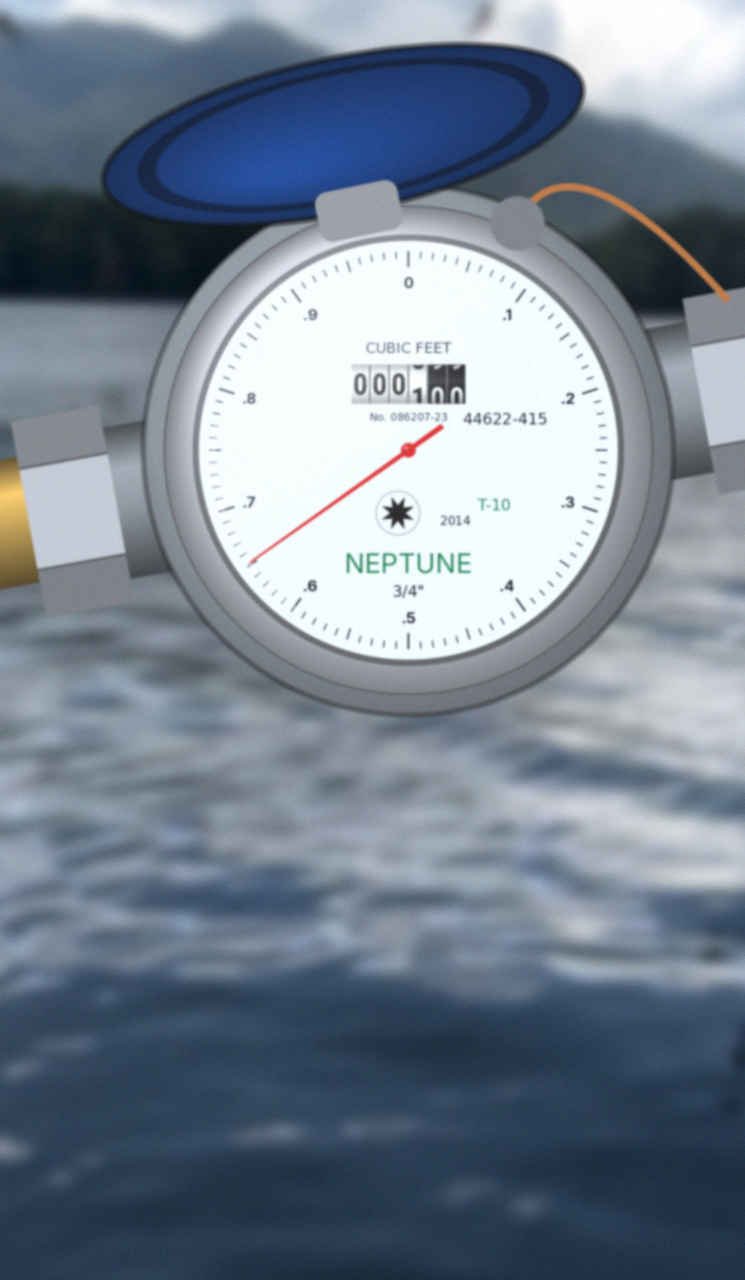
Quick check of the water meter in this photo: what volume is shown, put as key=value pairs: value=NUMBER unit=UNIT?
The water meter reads value=99.65 unit=ft³
